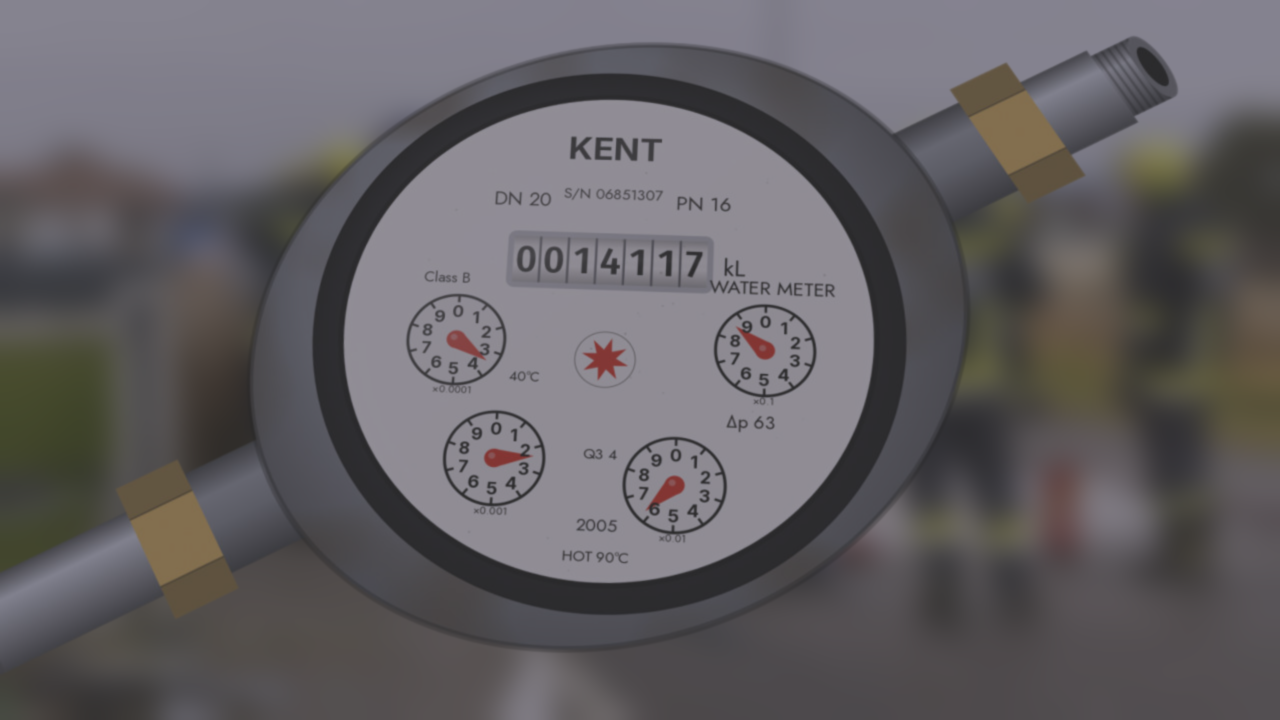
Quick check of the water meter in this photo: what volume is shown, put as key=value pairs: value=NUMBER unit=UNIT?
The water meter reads value=14117.8623 unit=kL
